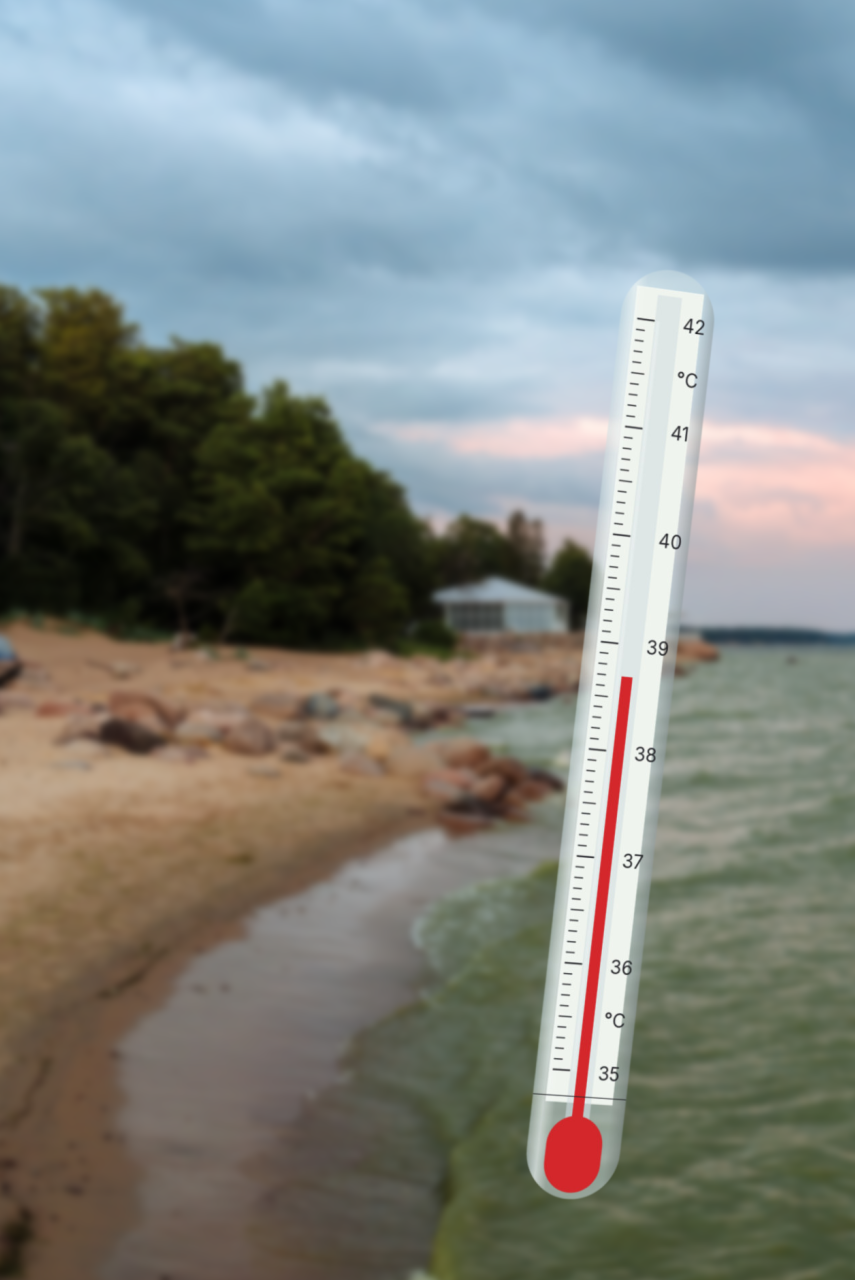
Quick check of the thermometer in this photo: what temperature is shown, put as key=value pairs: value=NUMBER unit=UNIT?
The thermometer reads value=38.7 unit=°C
